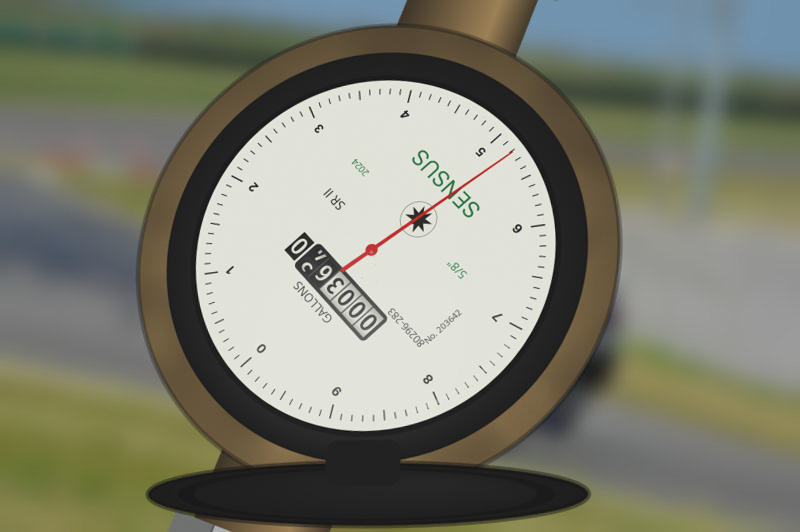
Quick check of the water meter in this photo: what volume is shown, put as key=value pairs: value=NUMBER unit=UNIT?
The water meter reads value=3635.2 unit=gal
